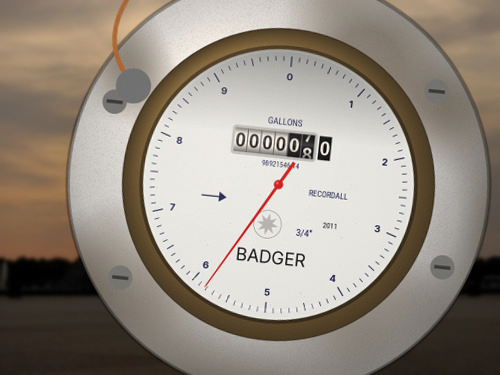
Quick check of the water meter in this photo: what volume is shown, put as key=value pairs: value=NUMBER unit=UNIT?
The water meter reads value=75.8 unit=gal
